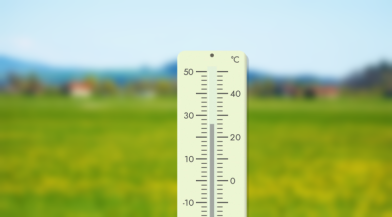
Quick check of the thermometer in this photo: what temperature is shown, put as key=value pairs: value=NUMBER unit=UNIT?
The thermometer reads value=26 unit=°C
